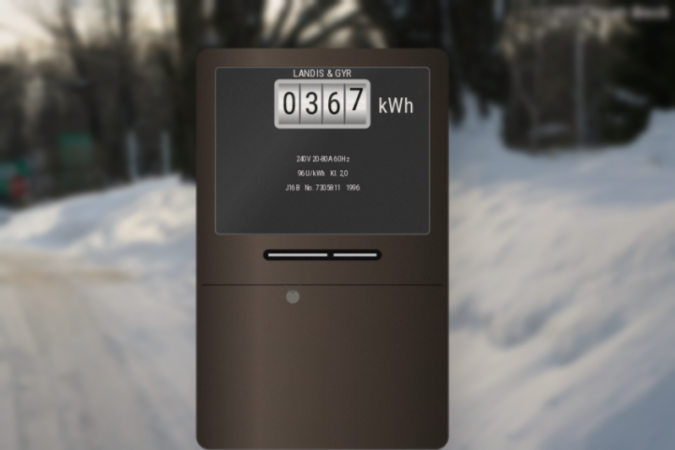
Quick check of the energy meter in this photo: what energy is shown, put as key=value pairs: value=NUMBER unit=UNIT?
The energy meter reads value=367 unit=kWh
